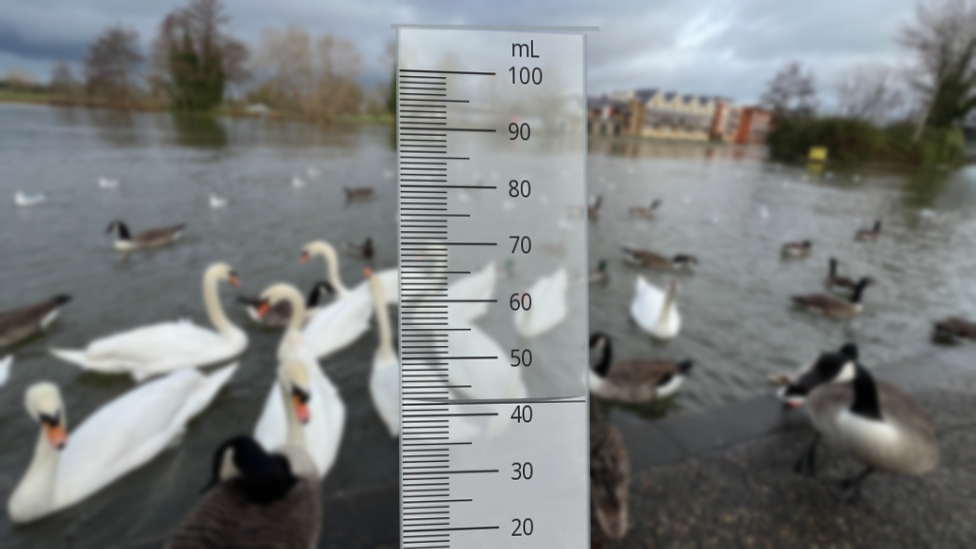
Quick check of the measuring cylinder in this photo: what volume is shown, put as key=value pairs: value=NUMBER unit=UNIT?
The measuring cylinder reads value=42 unit=mL
